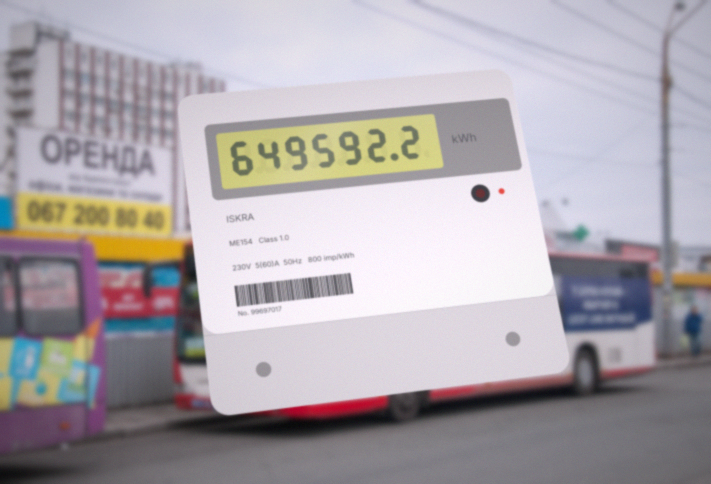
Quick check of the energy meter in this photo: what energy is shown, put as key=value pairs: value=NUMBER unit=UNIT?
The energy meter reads value=649592.2 unit=kWh
